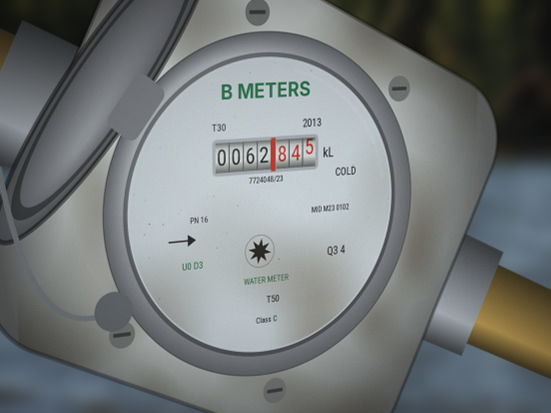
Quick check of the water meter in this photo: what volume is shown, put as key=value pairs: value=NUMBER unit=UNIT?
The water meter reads value=62.845 unit=kL
